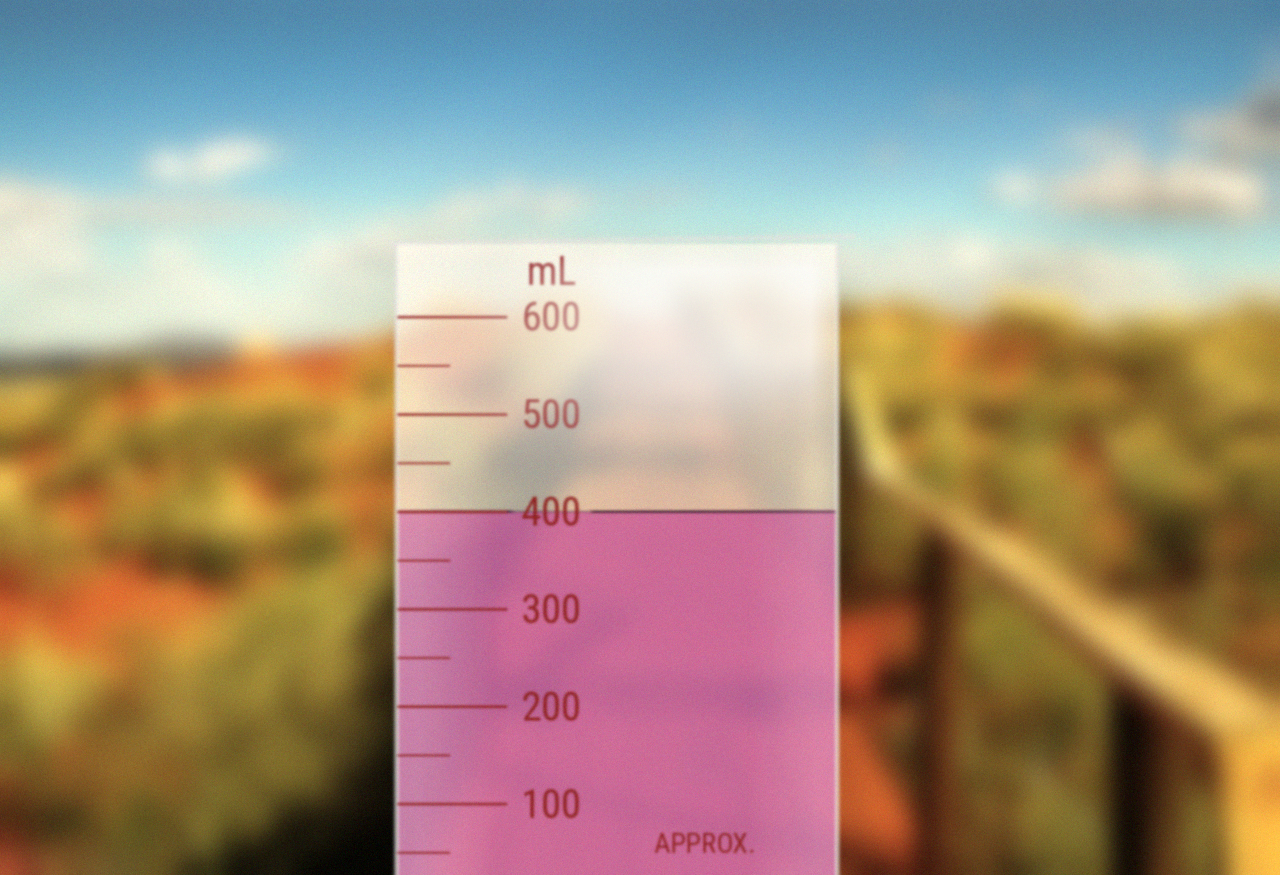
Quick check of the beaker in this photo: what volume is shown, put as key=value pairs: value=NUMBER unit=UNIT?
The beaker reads value=400 unit=mL
